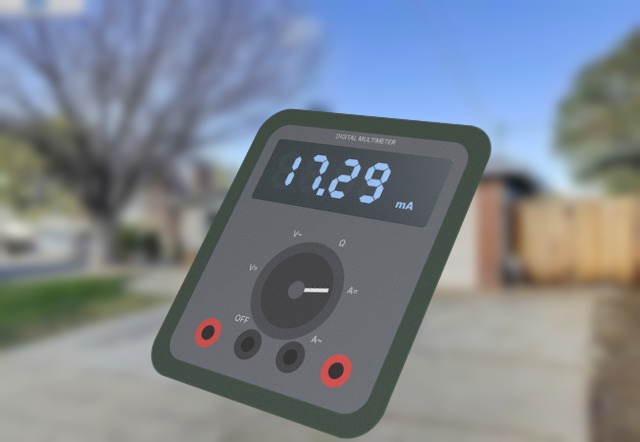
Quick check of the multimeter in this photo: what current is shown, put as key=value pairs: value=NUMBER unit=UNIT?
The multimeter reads value=17.29 unit=mA
